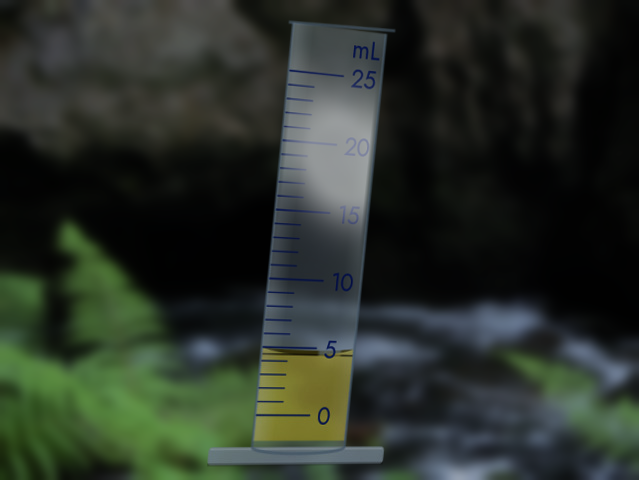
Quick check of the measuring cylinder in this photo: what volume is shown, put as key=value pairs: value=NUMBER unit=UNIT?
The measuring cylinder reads value=4.5 unit=mL
